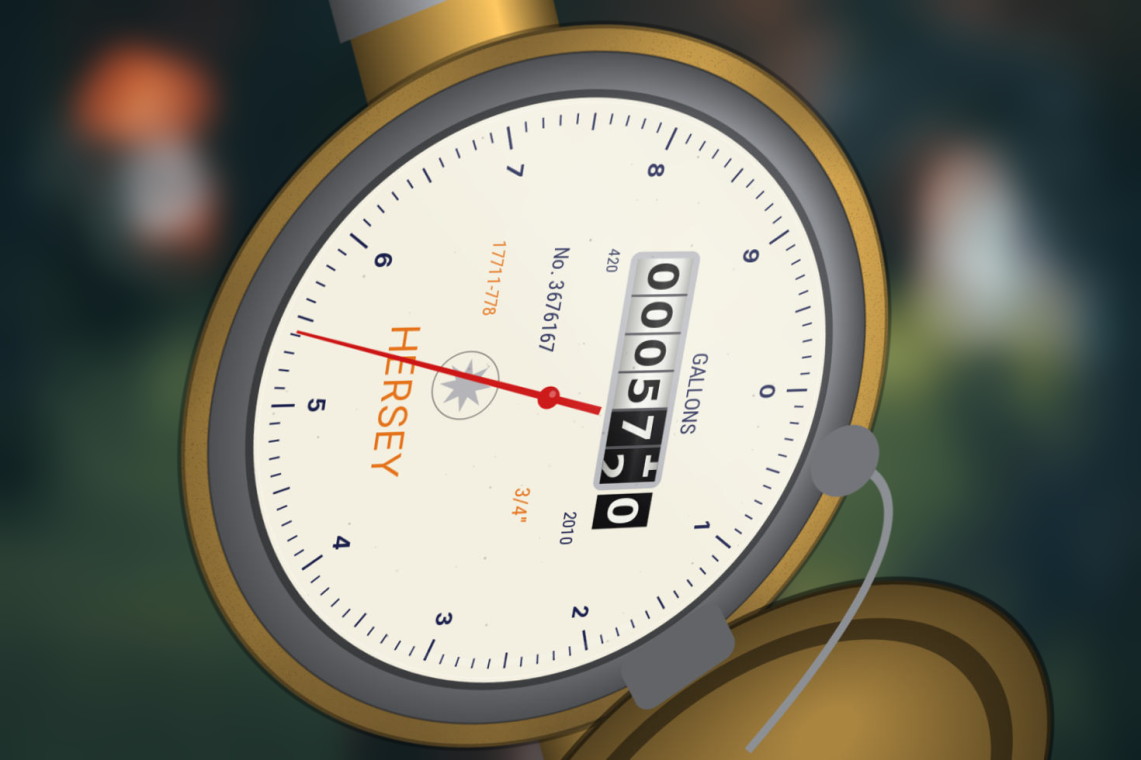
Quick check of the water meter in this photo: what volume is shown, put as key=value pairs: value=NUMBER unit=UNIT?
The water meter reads value=5715.4 unit=gal
